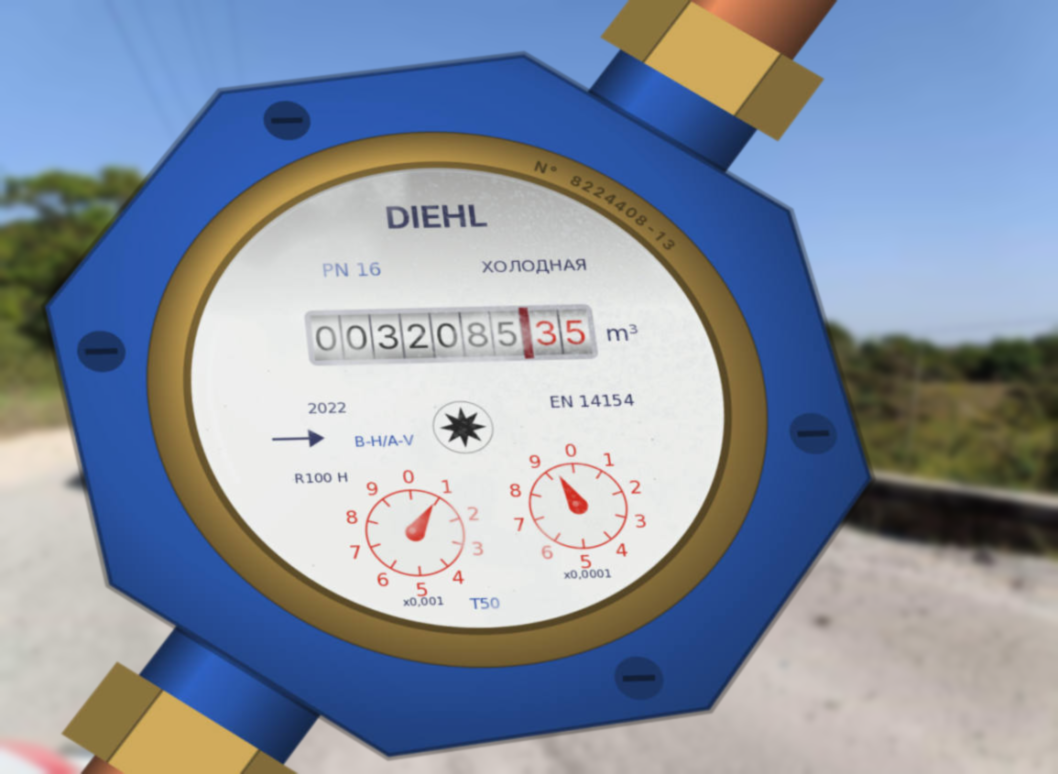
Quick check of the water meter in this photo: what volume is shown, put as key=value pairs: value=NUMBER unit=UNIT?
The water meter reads value=32085.3509 unit=m³
